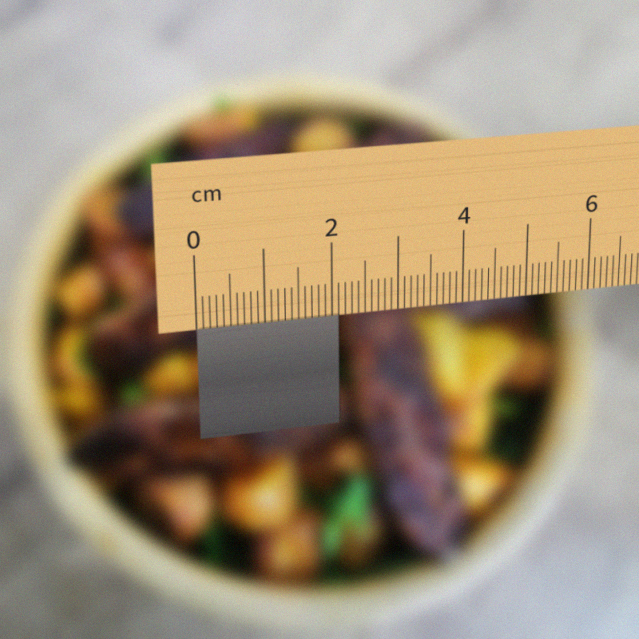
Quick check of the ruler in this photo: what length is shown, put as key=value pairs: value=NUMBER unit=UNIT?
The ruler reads value=2.1 unit=cm
